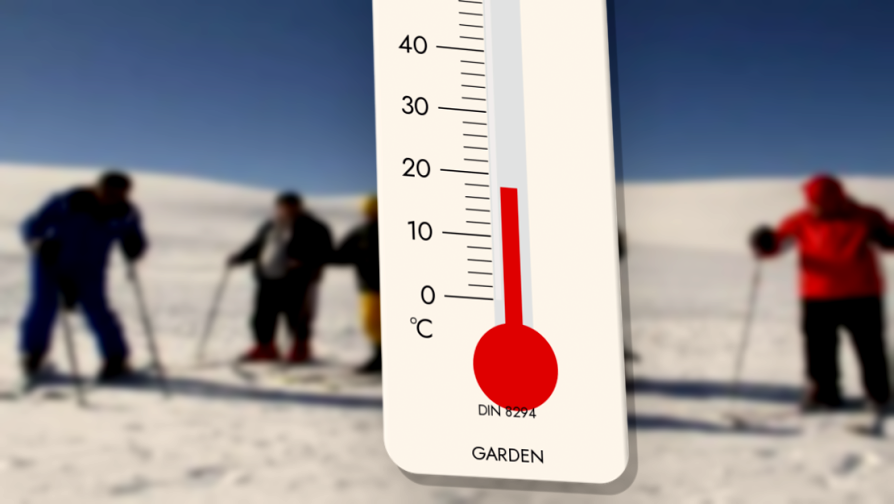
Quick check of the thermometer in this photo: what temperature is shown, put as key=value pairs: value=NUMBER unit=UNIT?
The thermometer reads value=18 unit=°C
